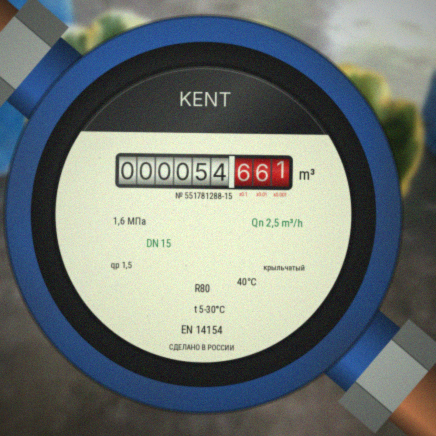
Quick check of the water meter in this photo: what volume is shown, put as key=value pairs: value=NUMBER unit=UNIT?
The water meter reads value=54.661 unit=m³
